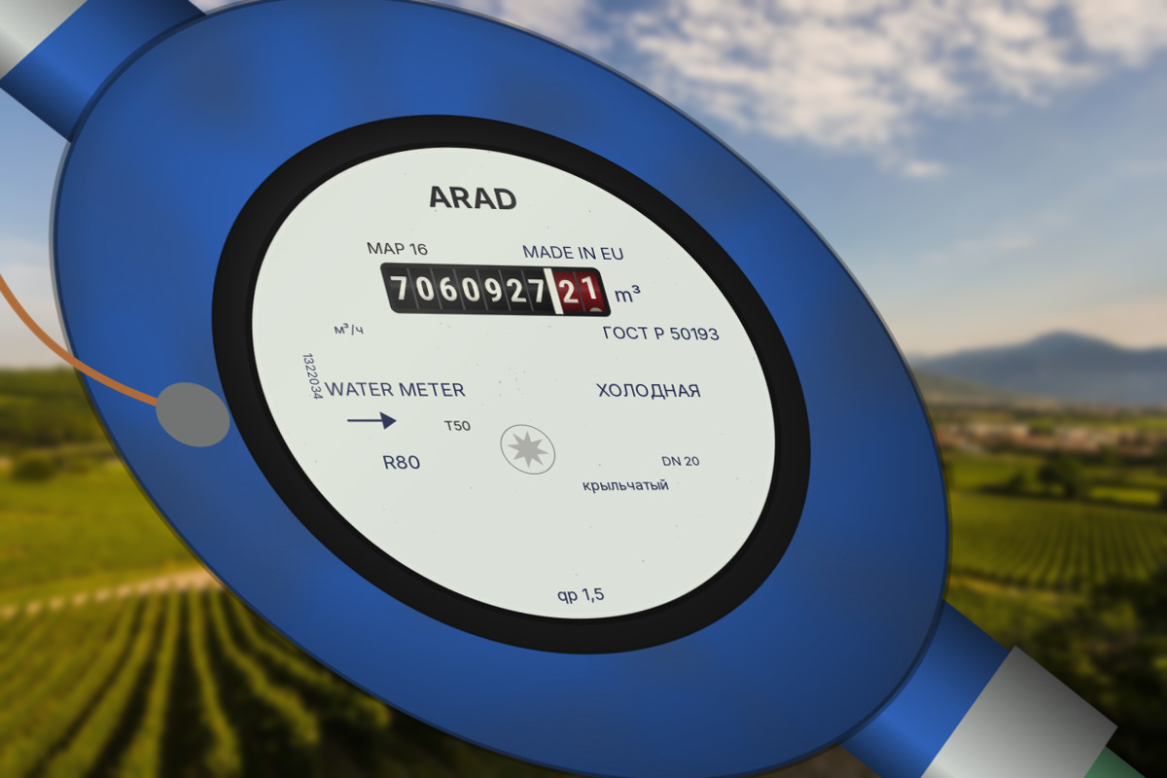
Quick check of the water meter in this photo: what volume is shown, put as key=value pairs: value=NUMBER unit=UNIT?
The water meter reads value=7060927.21 unit=m³
